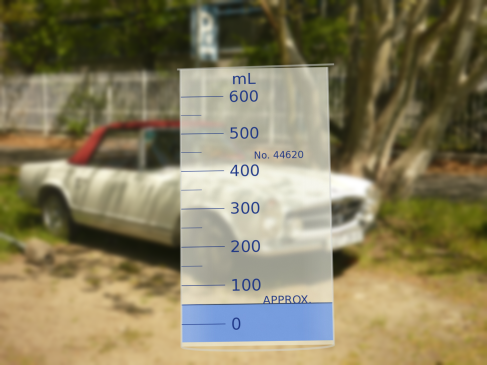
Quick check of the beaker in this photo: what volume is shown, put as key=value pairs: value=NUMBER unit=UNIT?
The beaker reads value=50 unit=mL
